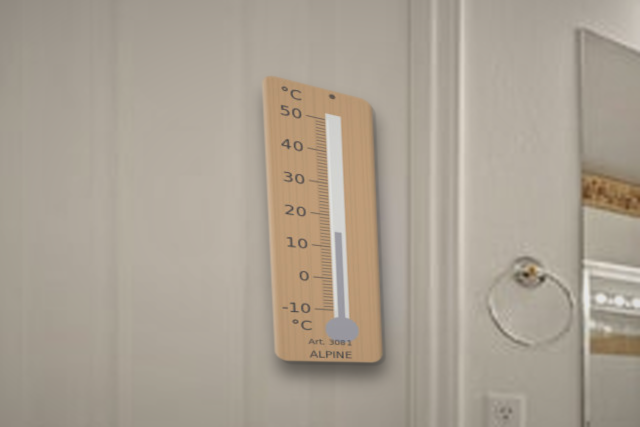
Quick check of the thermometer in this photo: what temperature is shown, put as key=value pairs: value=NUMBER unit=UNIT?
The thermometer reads value=15 unit=°C
